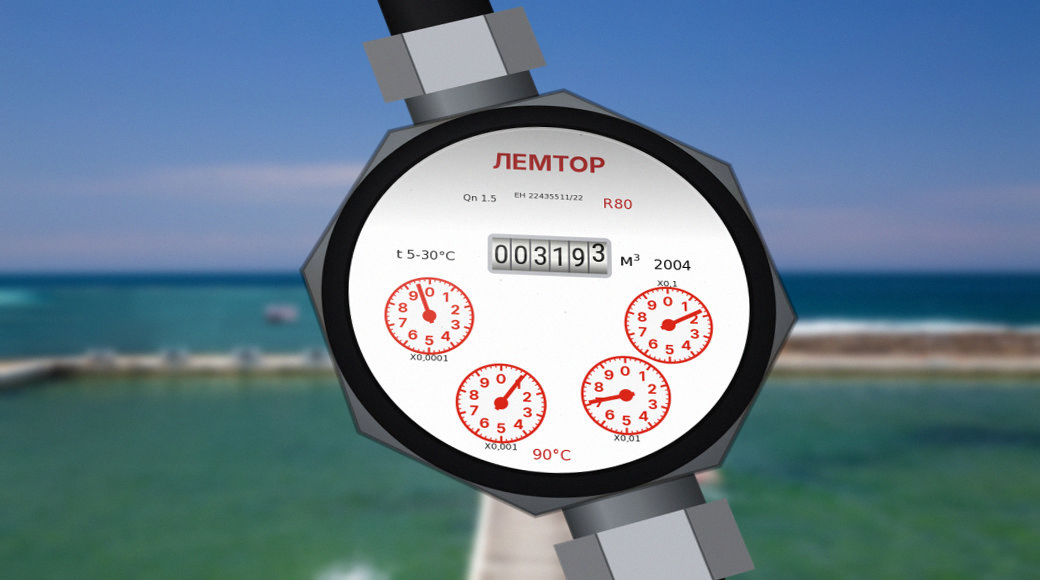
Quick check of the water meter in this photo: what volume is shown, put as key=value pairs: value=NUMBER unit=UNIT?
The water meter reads value=3193.1709 unit=m³
